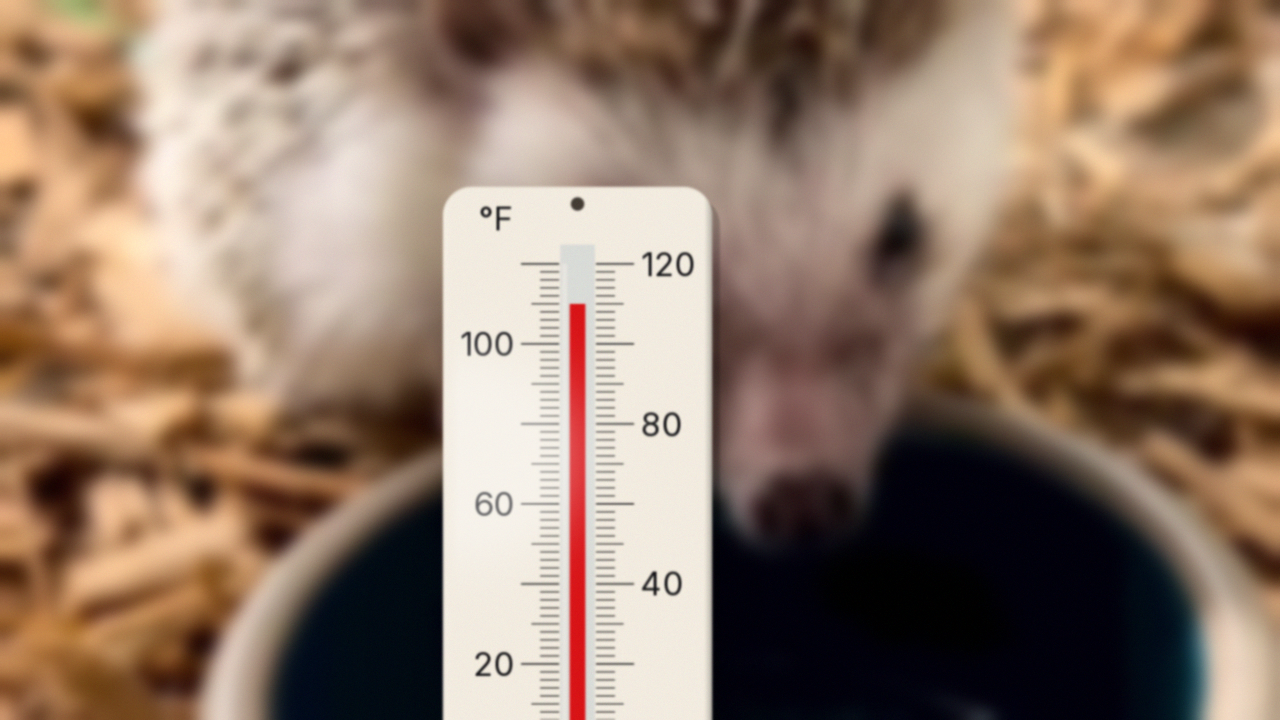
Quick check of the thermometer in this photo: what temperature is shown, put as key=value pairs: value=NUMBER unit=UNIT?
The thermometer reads value=110 unit=°F
